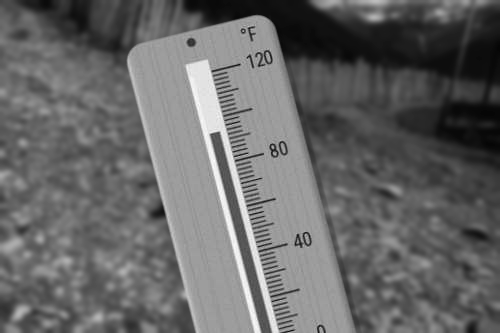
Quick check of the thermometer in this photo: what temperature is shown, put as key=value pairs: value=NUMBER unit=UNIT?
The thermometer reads value=94 unit=°F
